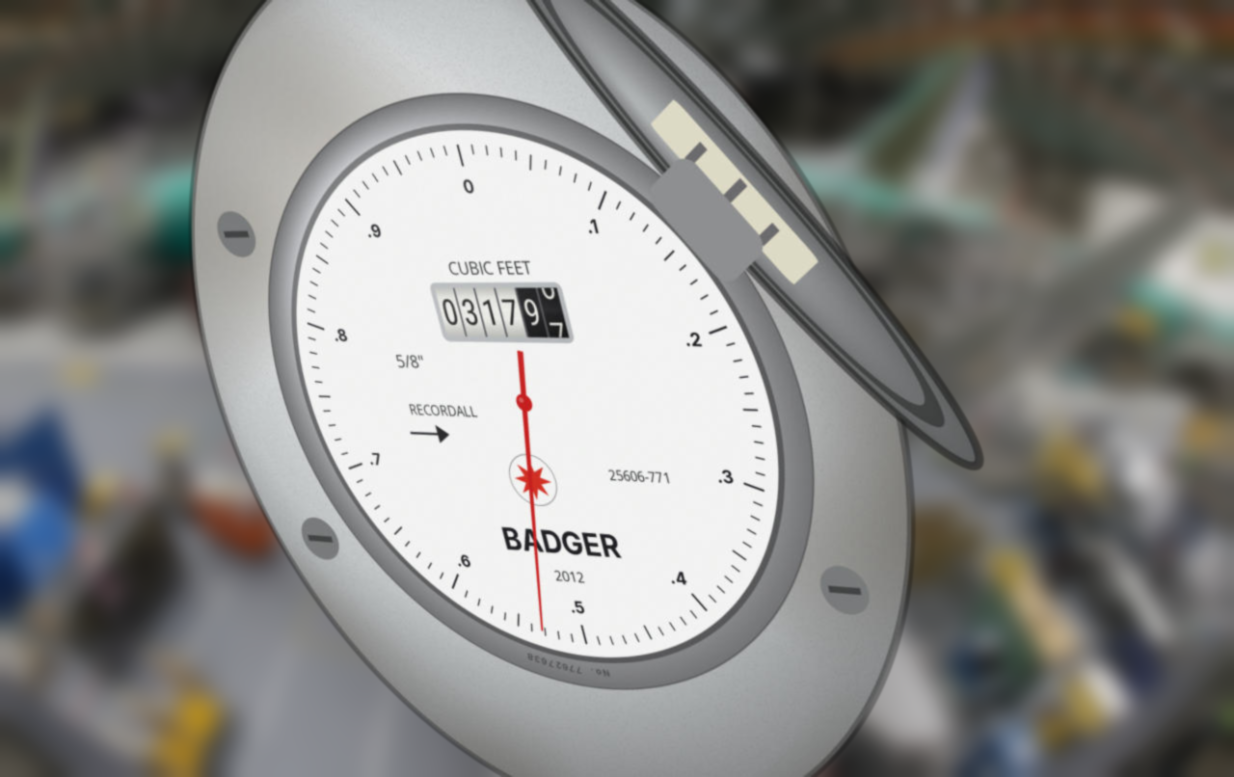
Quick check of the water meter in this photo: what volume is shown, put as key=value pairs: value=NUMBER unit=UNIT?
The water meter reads value=31796.53 unit=ft³
